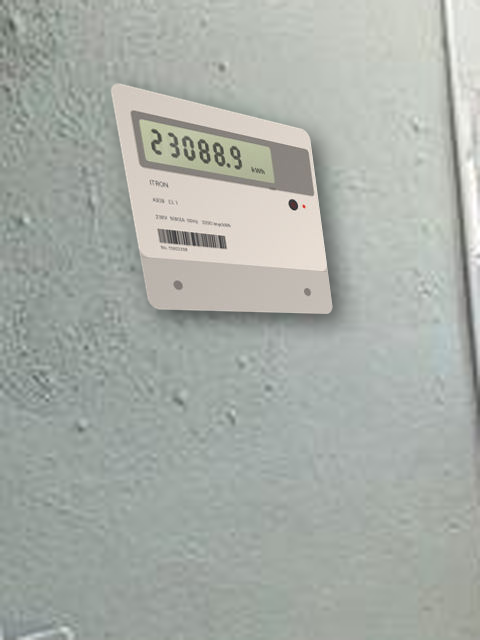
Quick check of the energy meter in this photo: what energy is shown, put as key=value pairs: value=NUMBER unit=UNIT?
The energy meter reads value=23088.9 unit=kWh
